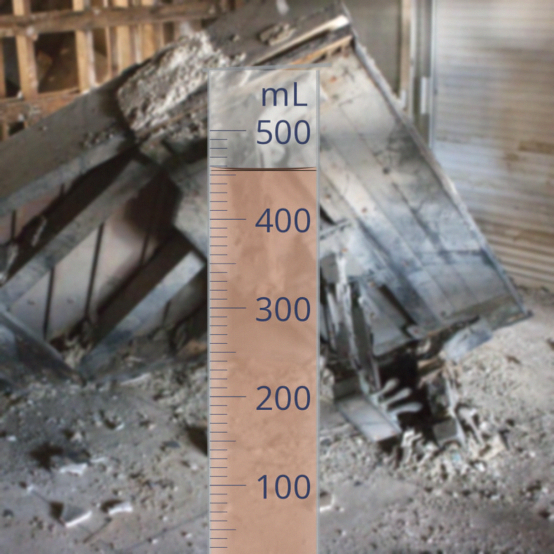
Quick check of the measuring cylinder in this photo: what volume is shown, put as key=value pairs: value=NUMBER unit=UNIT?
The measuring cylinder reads value=455 unit=mL
